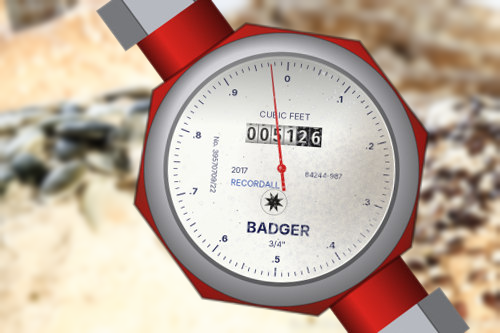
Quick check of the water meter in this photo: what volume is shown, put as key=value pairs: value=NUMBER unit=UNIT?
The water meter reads value=5125.97 unit=ft³
